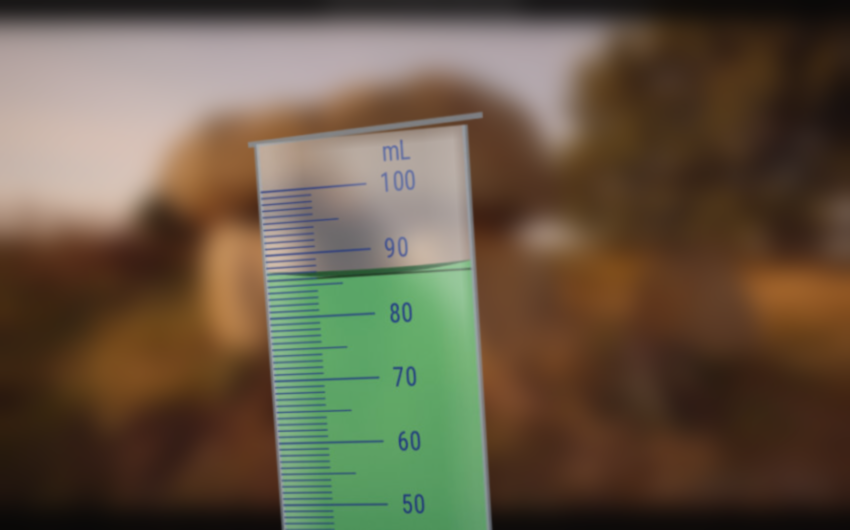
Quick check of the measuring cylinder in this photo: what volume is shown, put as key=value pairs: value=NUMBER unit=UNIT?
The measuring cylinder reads value=86 unit=mL
